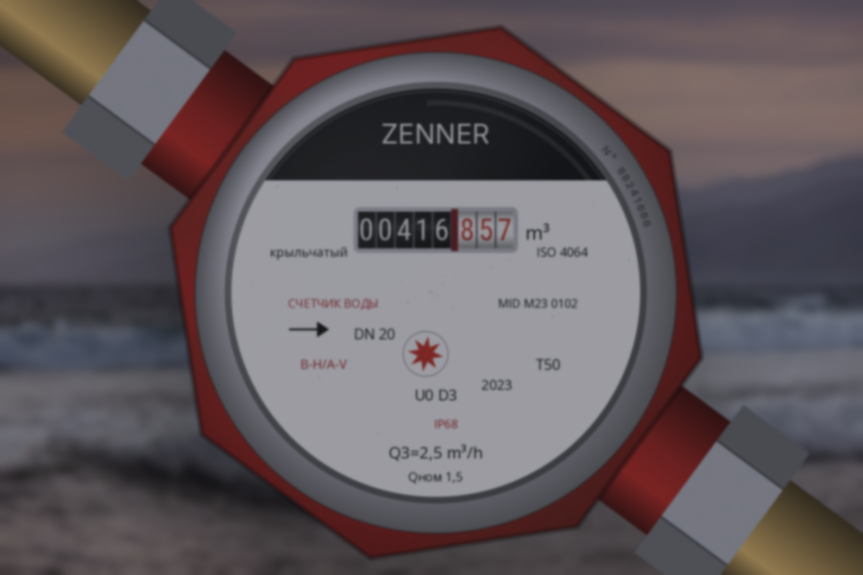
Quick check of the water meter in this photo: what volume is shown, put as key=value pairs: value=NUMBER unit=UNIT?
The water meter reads value=416.857 unit=m³
